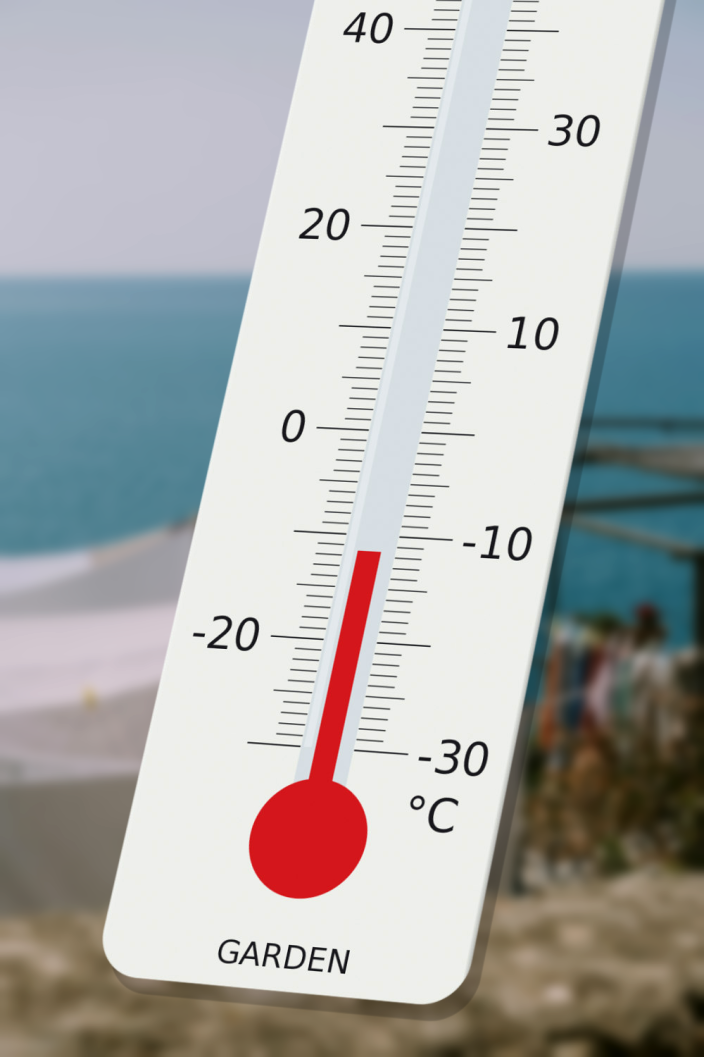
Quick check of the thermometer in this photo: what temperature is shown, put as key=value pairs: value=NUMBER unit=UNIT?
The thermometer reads value=-11.5 unit=°C
